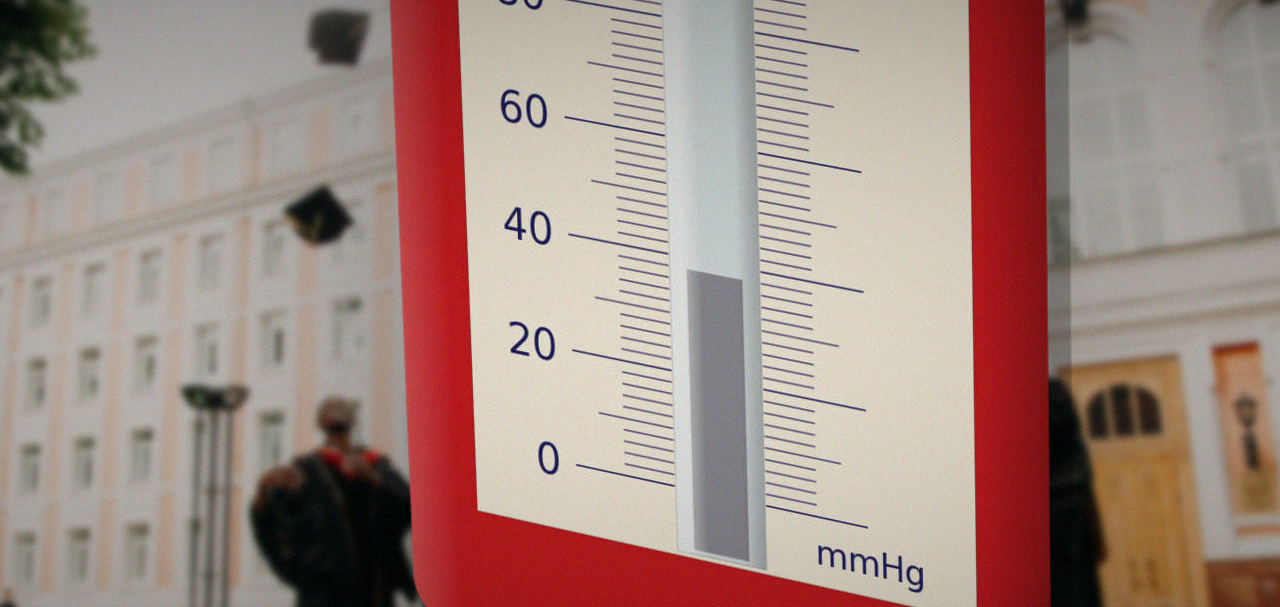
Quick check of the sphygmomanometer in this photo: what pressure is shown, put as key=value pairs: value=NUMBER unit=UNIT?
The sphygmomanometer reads value=38 unit=mmHg
